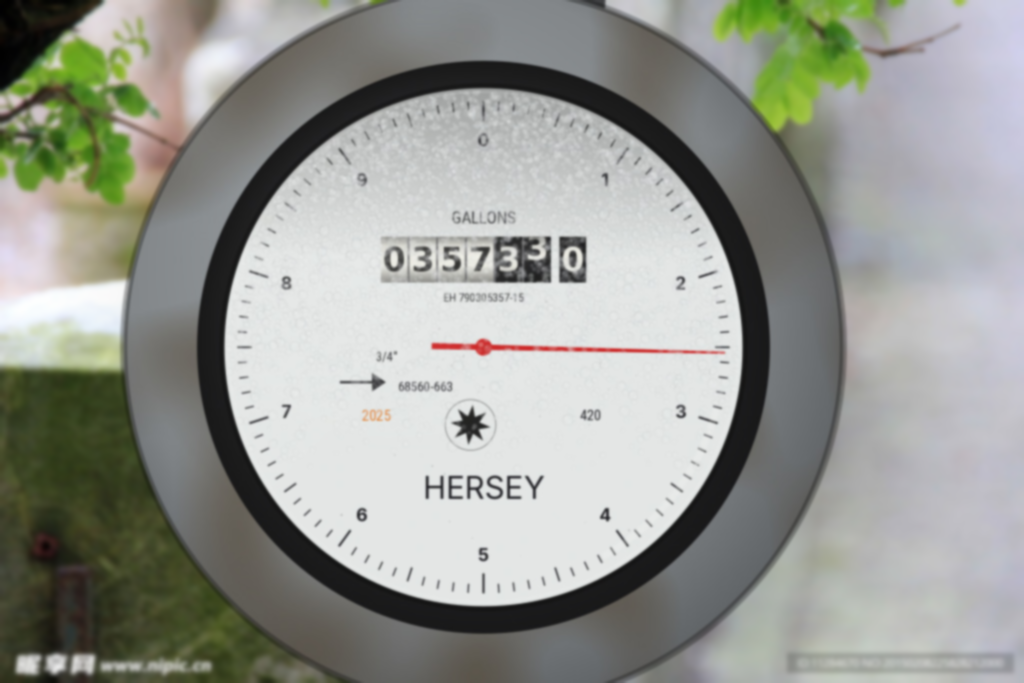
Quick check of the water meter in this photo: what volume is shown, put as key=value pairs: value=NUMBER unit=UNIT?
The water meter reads value=357332.5 unit=gal
